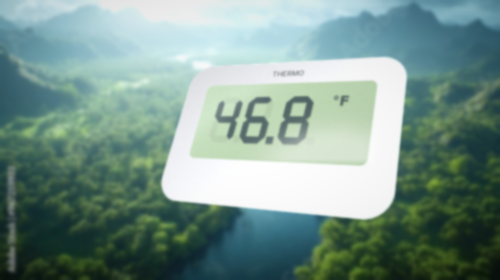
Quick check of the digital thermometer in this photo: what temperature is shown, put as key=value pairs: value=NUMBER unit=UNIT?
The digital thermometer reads value=46.8 unit=°F
